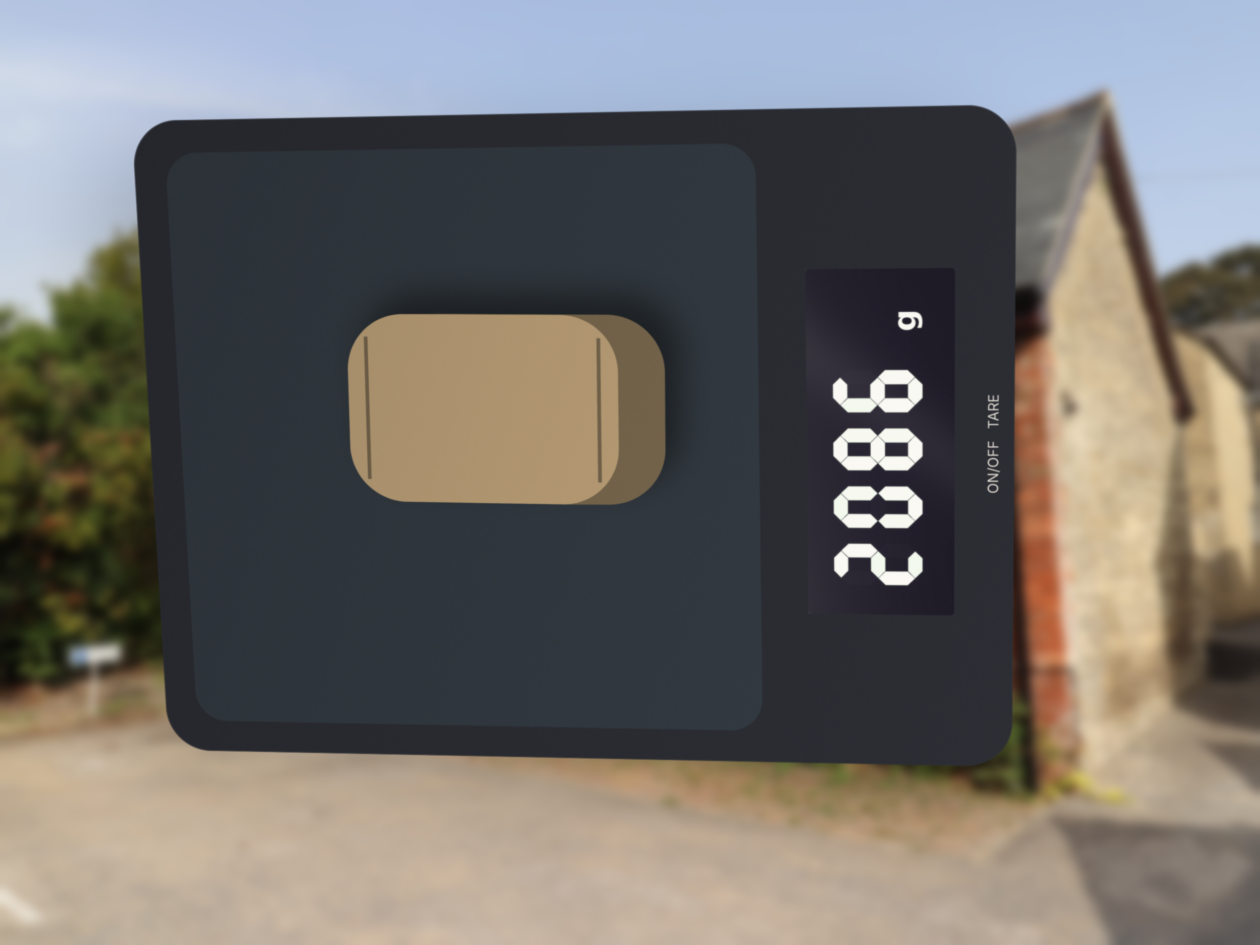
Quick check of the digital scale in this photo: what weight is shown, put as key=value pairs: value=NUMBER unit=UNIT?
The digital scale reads value=2086 unit=g
